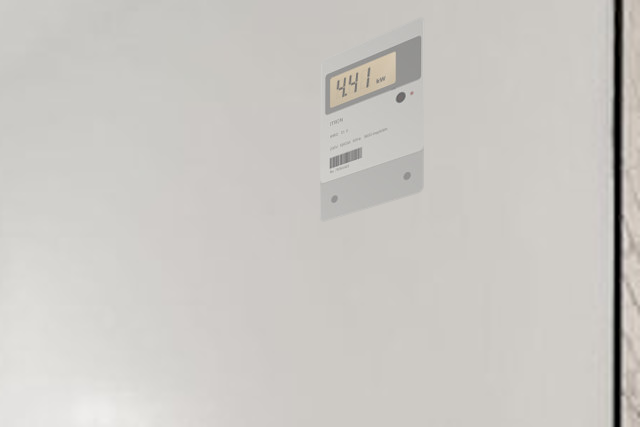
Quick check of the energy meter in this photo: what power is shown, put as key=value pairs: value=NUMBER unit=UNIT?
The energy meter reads value=4.41 unit=kW
